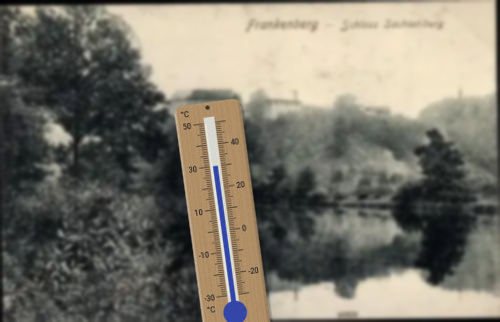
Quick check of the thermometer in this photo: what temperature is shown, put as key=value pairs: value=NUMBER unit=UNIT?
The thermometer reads value=30 unit=°C
